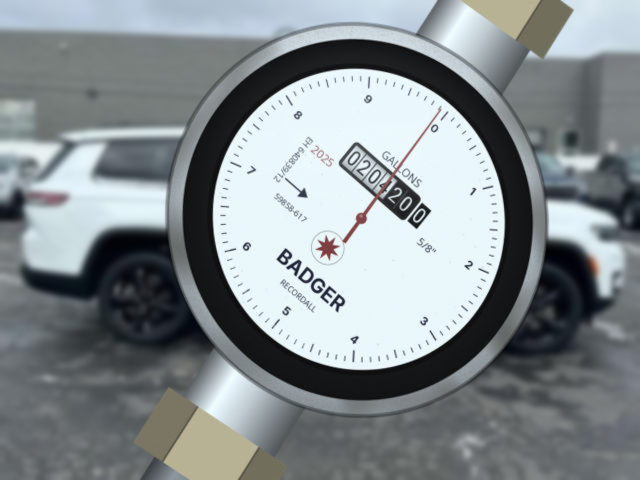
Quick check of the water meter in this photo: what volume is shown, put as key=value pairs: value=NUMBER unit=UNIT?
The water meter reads value=204199.9 unit=gal
